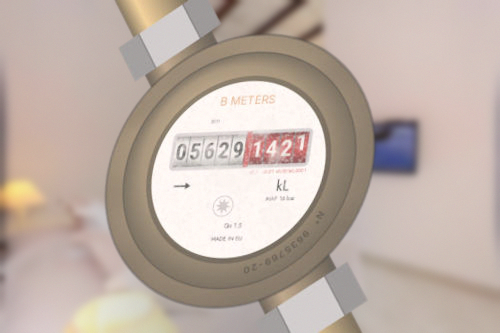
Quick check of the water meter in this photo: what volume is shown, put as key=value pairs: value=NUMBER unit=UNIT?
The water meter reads value=5629.1421 unit=kL
